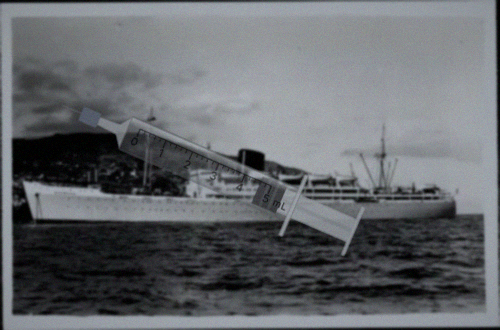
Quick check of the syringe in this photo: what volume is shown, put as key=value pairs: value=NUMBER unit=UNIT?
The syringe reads value=4.6 unit=mL
